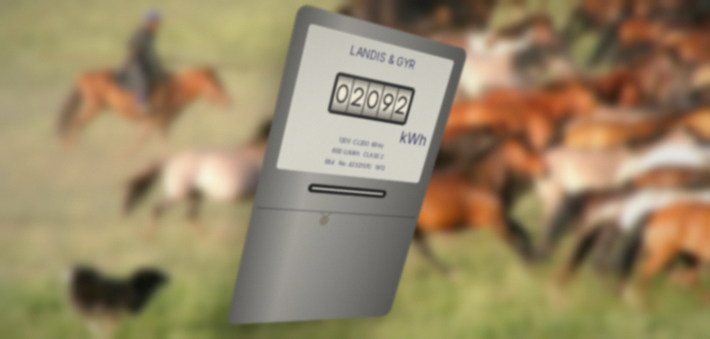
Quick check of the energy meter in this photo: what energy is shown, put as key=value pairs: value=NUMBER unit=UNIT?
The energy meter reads value=2092 unit=kWh
